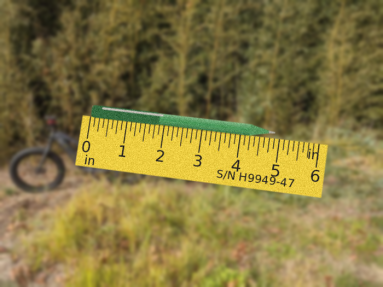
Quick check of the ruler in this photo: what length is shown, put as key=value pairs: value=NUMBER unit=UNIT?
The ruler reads value=4.875 unit=in
